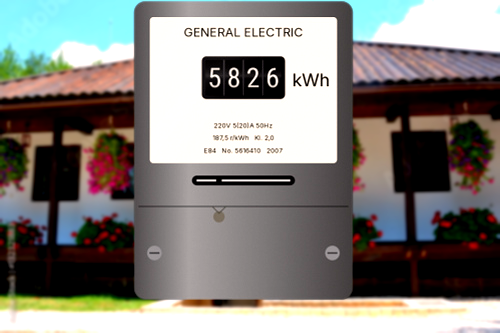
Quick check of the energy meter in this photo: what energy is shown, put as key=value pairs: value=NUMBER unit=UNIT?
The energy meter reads value=5826 unit=kWh
